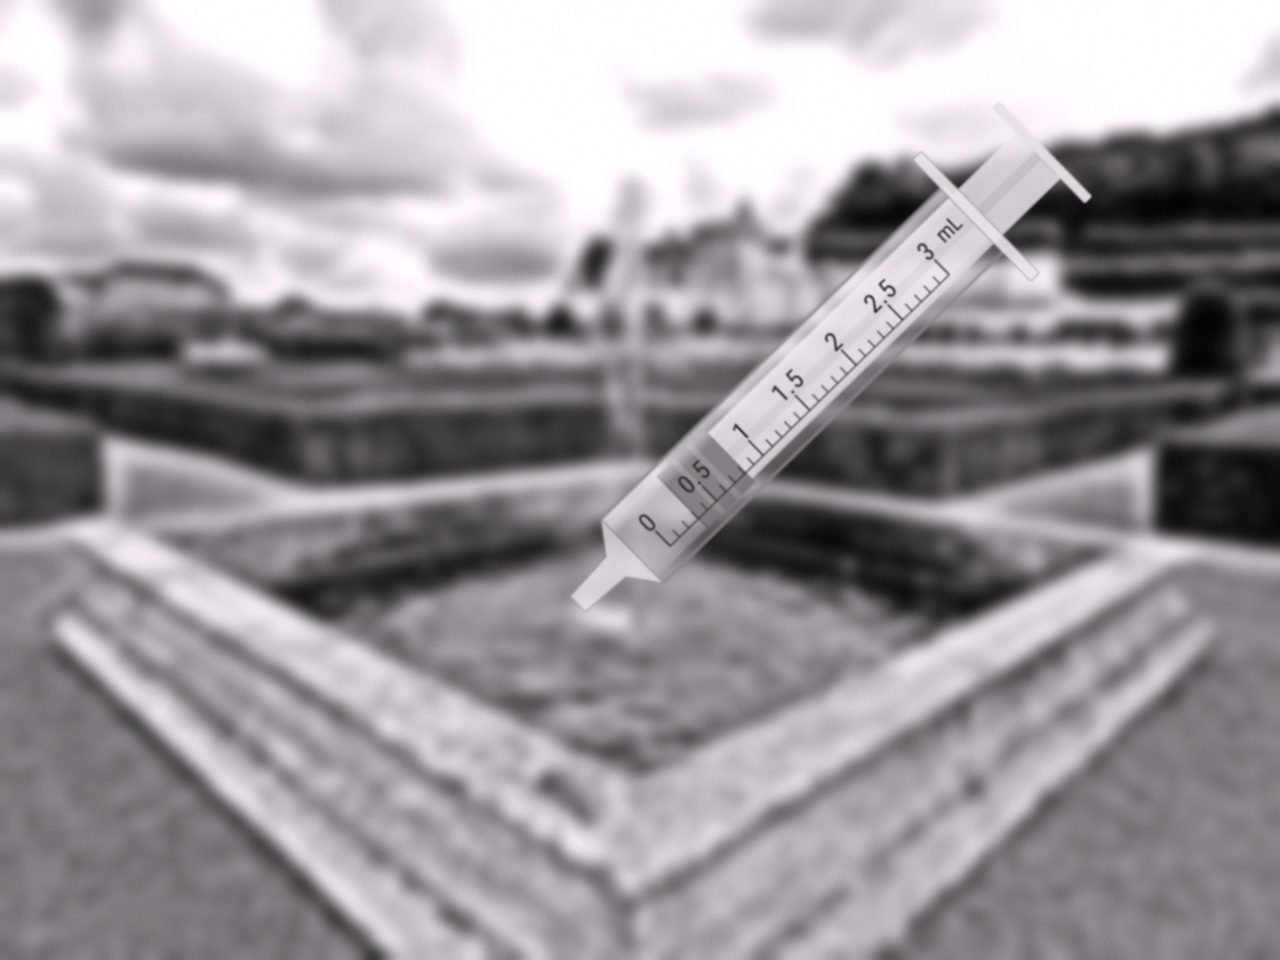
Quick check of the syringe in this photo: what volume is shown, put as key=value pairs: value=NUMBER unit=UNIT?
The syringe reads value=0.3 unit=mL
